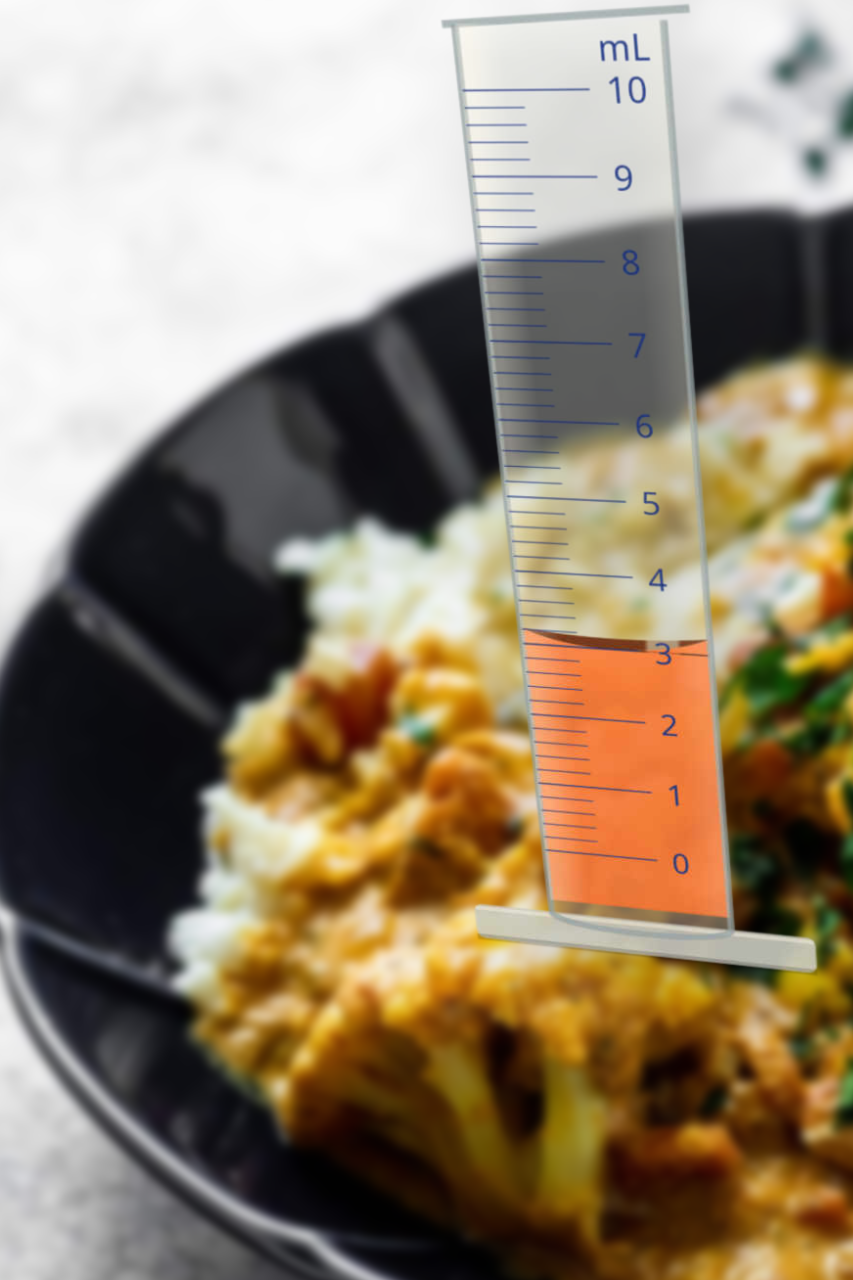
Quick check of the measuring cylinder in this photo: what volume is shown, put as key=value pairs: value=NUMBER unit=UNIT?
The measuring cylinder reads value=3 unit=mL
